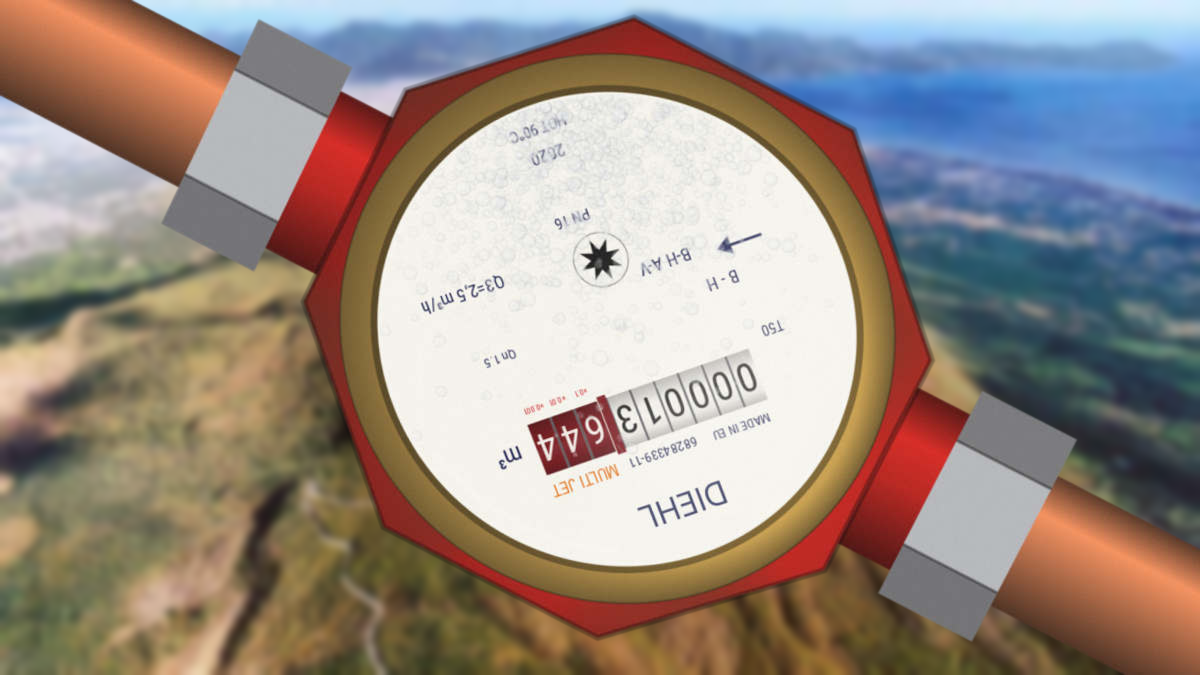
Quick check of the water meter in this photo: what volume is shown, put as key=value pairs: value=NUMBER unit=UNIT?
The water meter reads value=13.644 unit=m³
